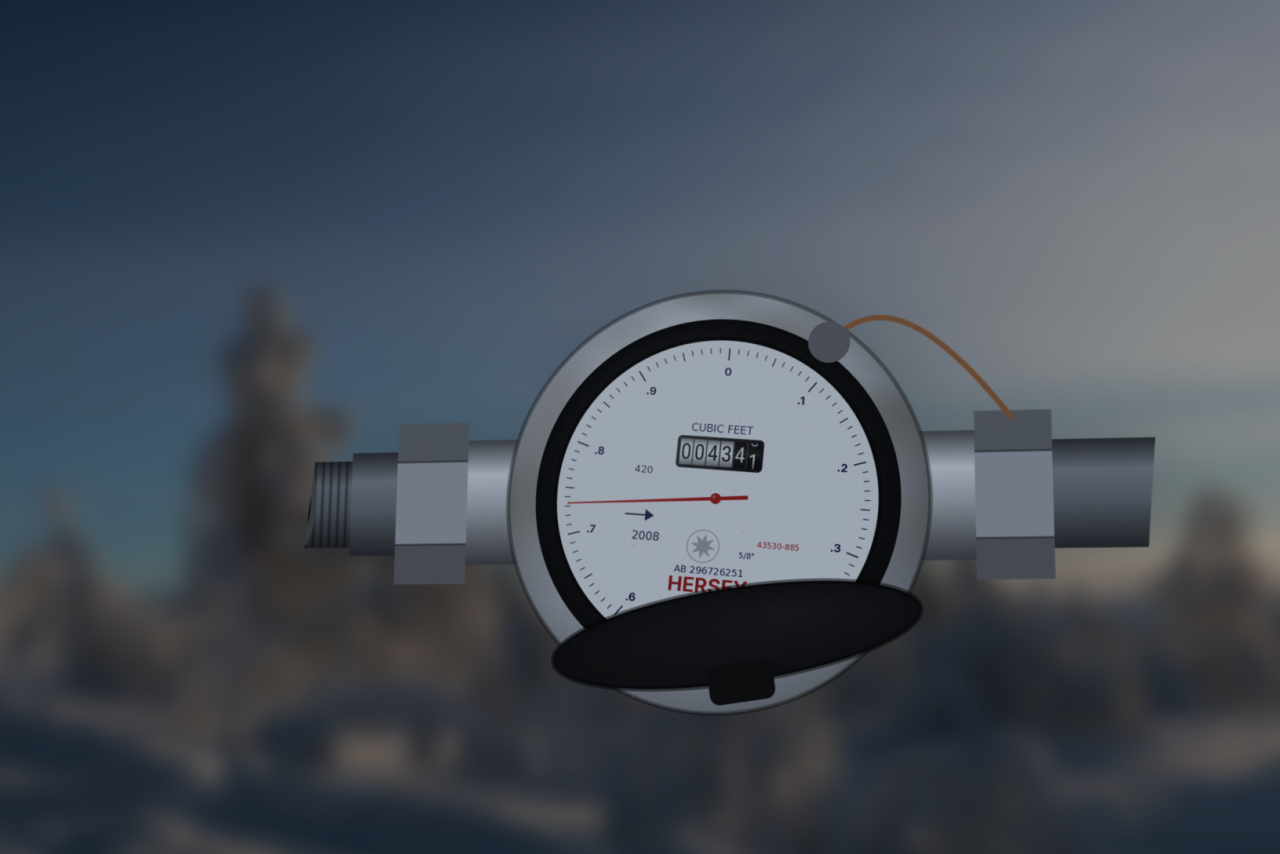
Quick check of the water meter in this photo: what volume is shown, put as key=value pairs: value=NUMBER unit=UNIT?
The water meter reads value=4340.73 unit=ft³
